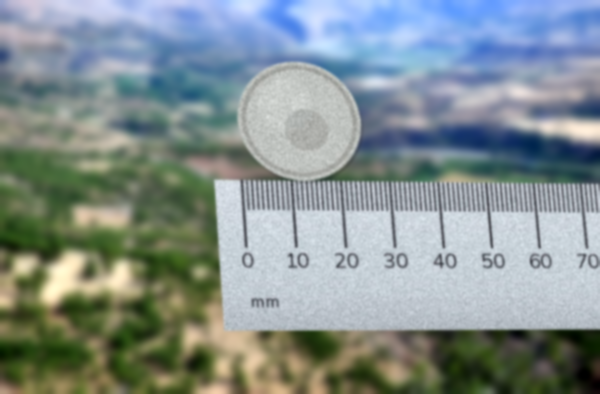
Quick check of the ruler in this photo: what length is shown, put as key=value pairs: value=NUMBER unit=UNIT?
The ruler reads value=25 unit=mm
